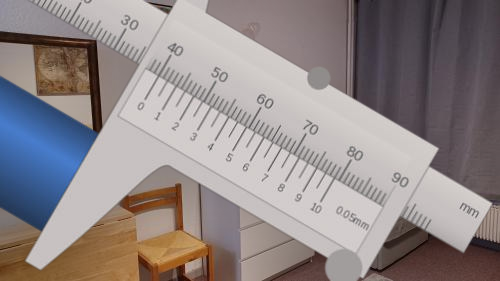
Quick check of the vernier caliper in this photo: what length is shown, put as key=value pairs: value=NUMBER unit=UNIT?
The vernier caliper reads value=40.0 unit=mm
